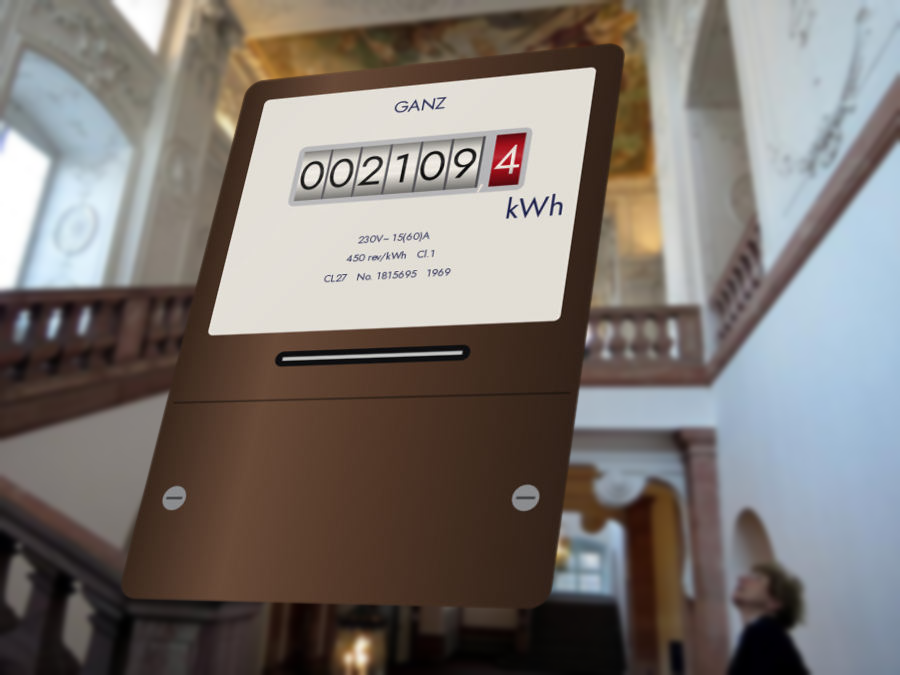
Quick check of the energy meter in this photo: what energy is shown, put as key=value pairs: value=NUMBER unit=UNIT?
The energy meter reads value=2109.4 unit=kWh
